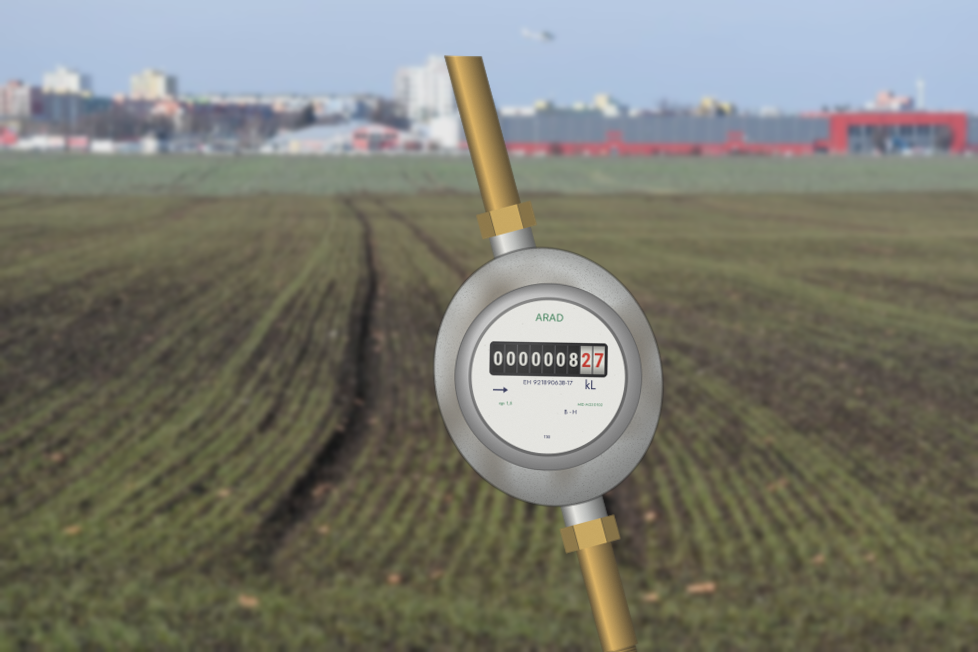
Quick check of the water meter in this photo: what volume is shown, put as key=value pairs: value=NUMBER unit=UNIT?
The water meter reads value=8.27 unit=kL
